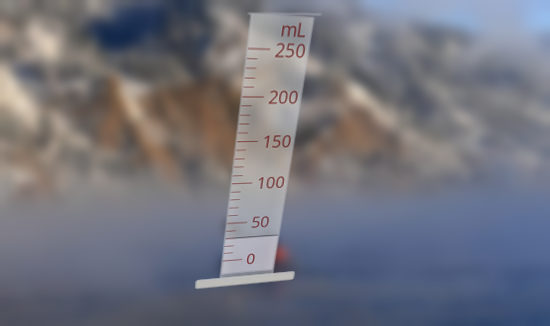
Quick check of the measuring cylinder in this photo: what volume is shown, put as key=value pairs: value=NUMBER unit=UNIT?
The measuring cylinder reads value=30 unit=mL
